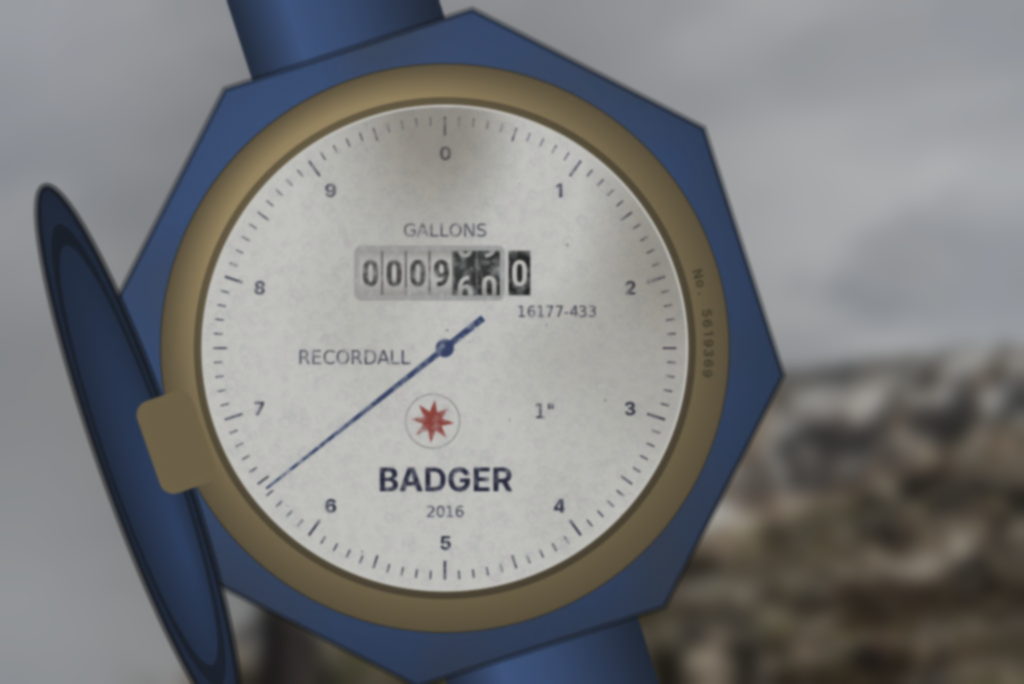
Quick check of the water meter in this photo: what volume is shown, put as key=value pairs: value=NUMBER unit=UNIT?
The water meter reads value=9596.4 unit=gal
